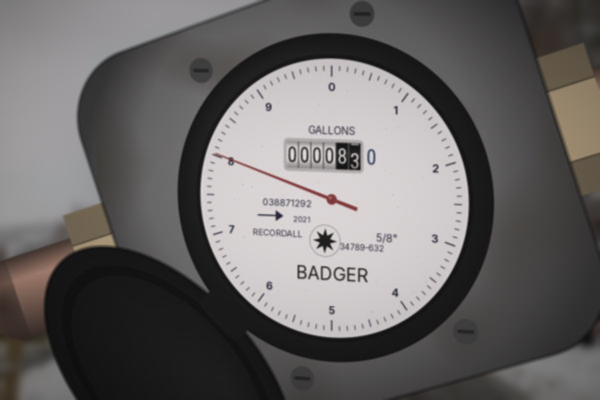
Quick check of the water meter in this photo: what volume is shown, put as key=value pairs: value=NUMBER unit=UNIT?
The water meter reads value=828.0 unit=gal
